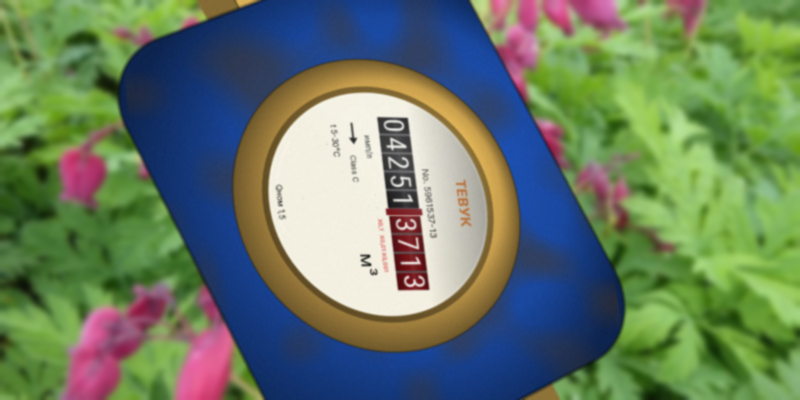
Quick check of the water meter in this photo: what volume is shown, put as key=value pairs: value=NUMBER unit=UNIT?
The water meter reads value=4251.3713 unit=m³
